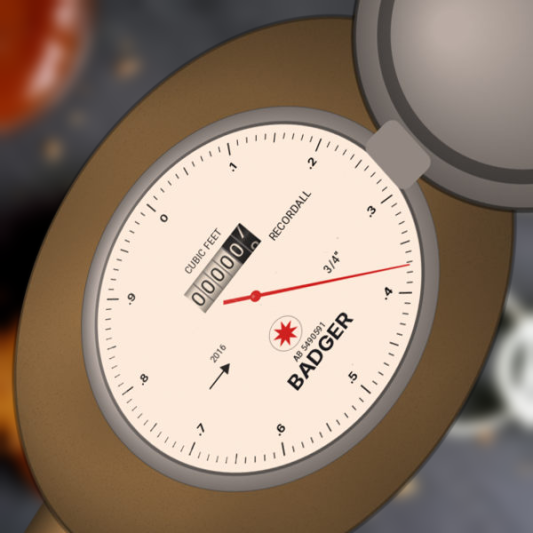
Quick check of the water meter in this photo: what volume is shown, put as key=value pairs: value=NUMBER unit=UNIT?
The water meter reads value=7.37 unit=ft³
